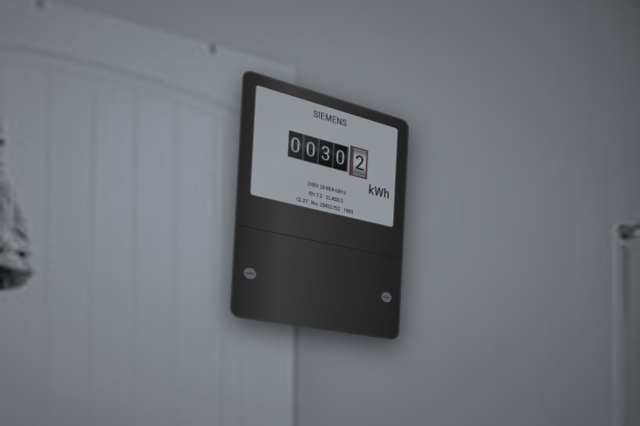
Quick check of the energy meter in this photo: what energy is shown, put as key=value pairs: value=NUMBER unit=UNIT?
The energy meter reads value=30.2 unit=kWh
